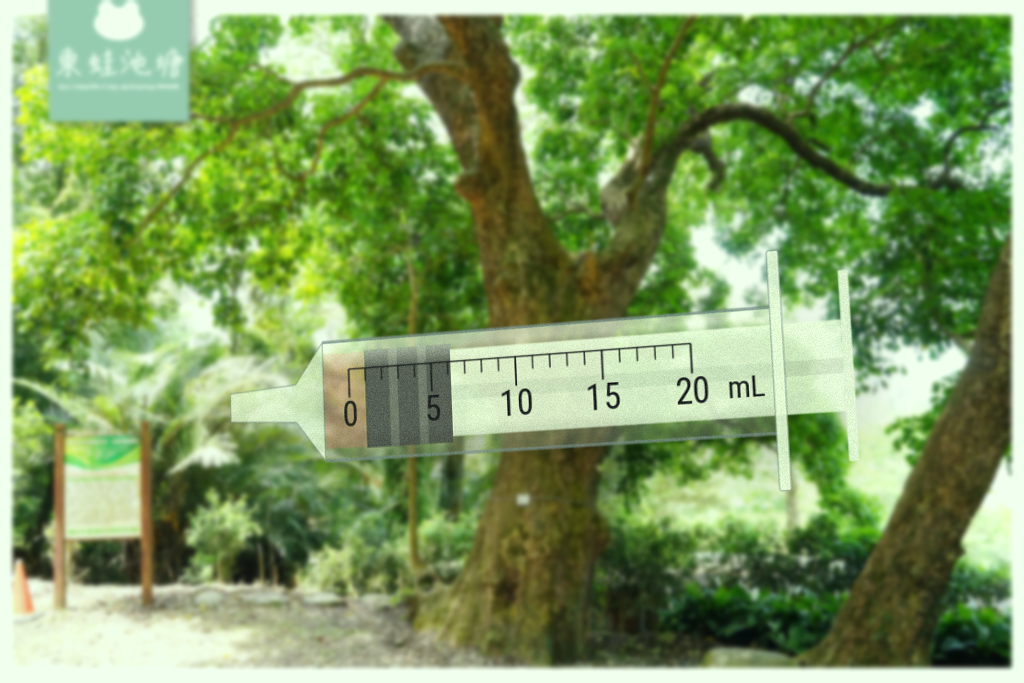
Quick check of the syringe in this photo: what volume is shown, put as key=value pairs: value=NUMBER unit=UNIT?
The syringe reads value=1 unit=mL
